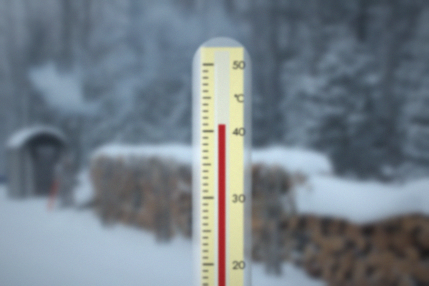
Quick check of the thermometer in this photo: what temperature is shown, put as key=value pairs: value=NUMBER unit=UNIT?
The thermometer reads value=41 unit=°C
